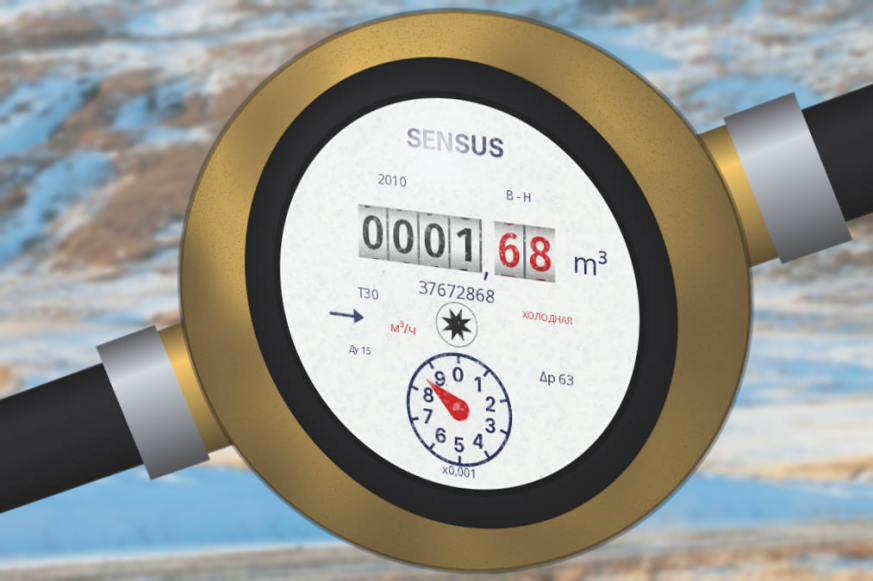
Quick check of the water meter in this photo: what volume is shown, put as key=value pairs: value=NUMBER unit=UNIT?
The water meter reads value=1.688 unit=m³
